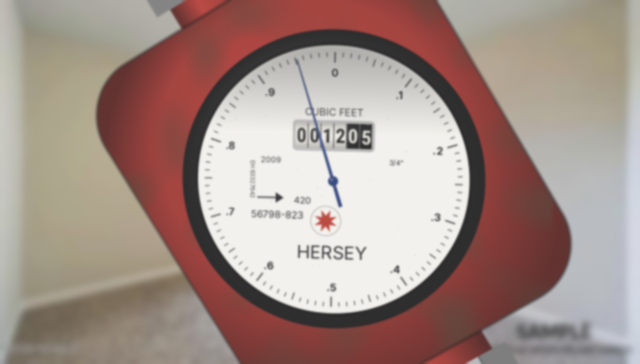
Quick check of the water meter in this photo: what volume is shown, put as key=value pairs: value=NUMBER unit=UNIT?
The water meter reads value=1204.95 unit=ft³
